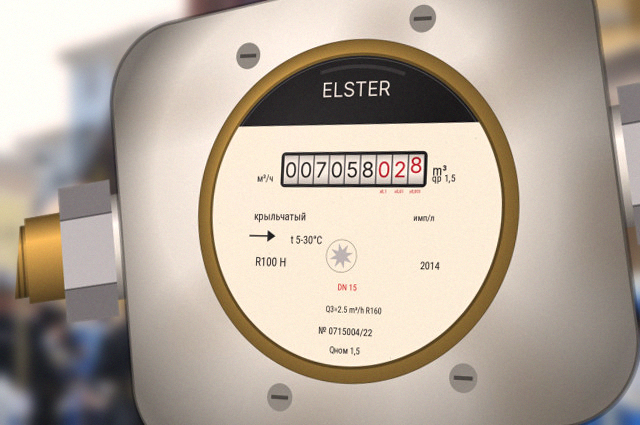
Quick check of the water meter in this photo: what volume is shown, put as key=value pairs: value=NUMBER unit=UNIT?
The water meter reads value=7058.028 unit=m³
